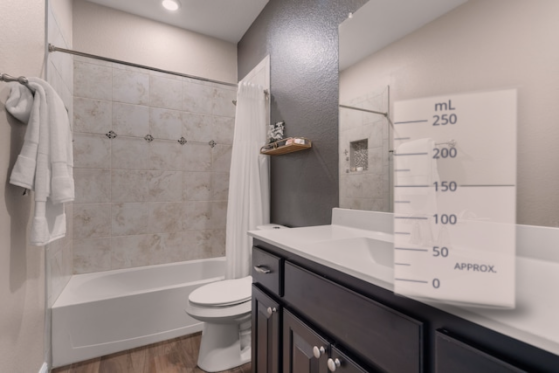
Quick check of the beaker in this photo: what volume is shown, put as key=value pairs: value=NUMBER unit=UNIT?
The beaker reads value=150 unit=mL
